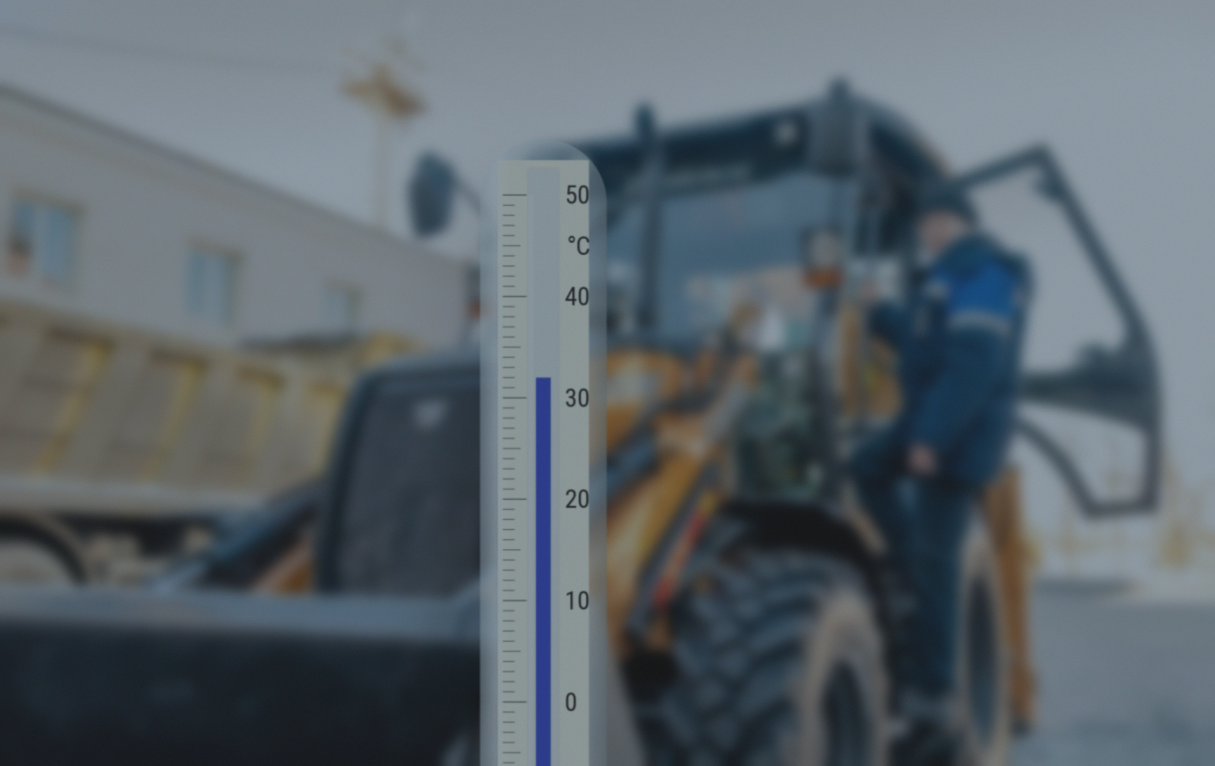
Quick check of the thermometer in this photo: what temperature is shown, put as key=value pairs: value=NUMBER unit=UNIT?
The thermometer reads value=32 unit=°C
